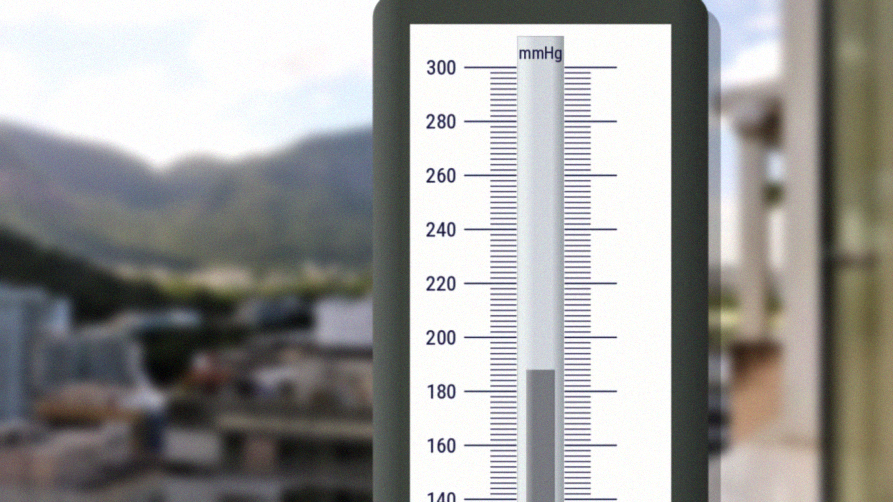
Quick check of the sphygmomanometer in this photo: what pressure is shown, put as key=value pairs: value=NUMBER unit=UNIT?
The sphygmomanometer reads value=188 unit=mmHg
